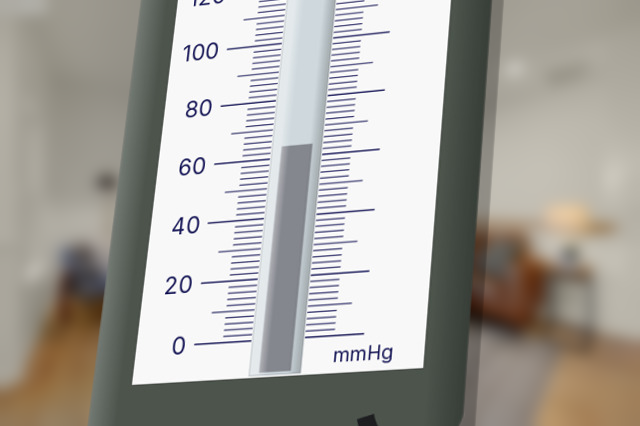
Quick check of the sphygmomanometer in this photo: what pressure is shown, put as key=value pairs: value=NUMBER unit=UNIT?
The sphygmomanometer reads value=64 unit=mmHg
